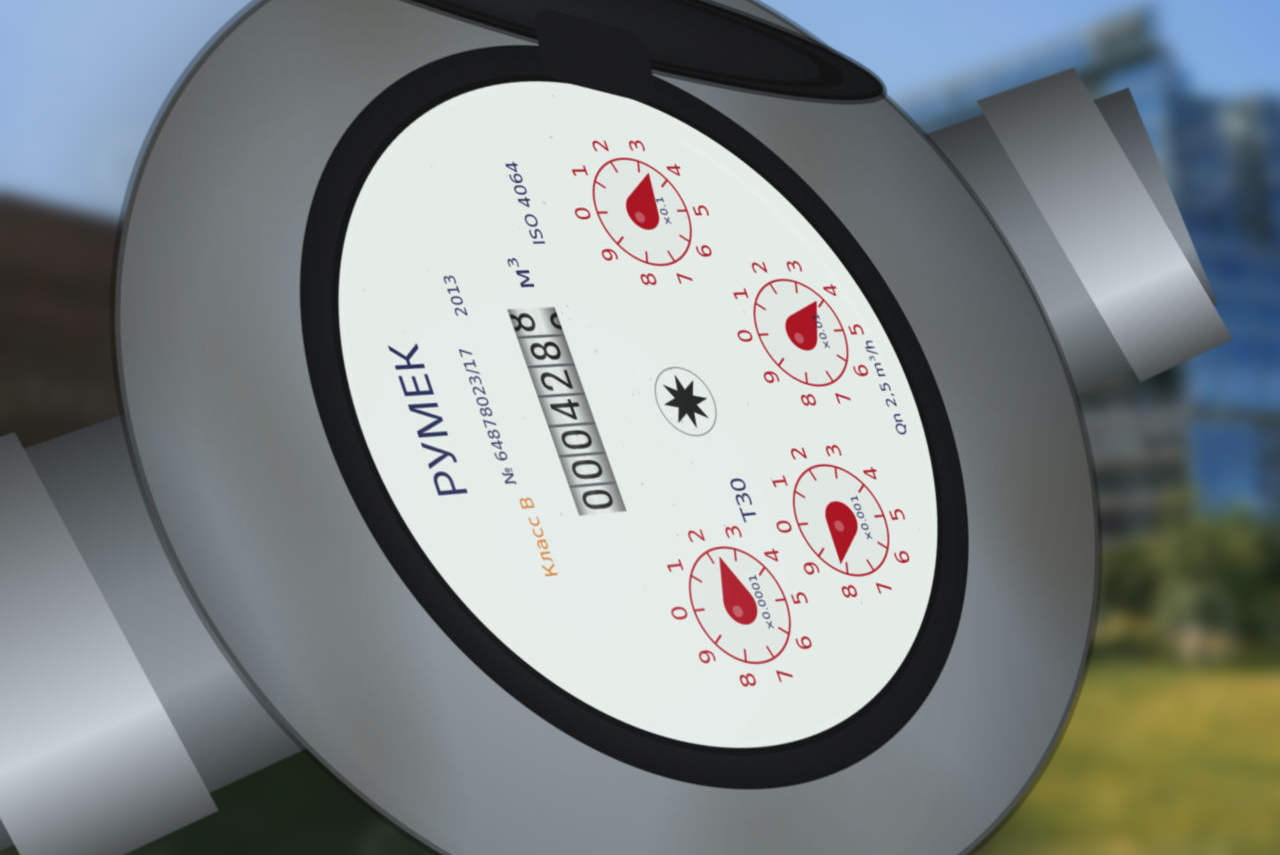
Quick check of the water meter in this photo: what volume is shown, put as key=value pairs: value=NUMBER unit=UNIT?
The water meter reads value=4288.3382 unit=m³
